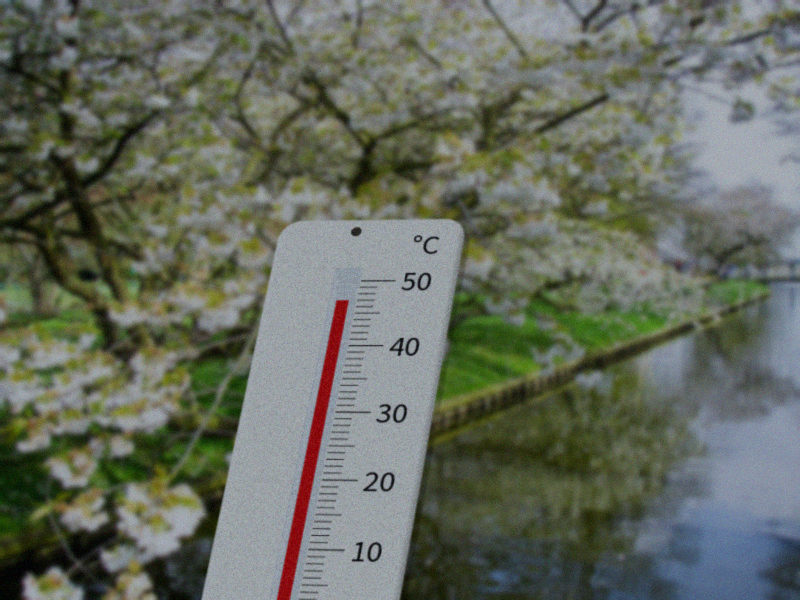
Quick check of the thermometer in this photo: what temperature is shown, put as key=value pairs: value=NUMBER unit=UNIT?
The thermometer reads value=47 unit=°C
